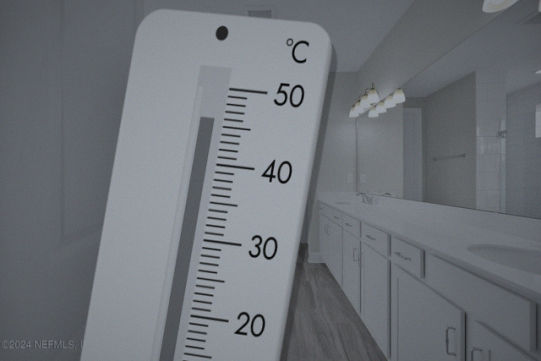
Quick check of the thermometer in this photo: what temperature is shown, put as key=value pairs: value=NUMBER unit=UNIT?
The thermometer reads value=46 unit=°C
